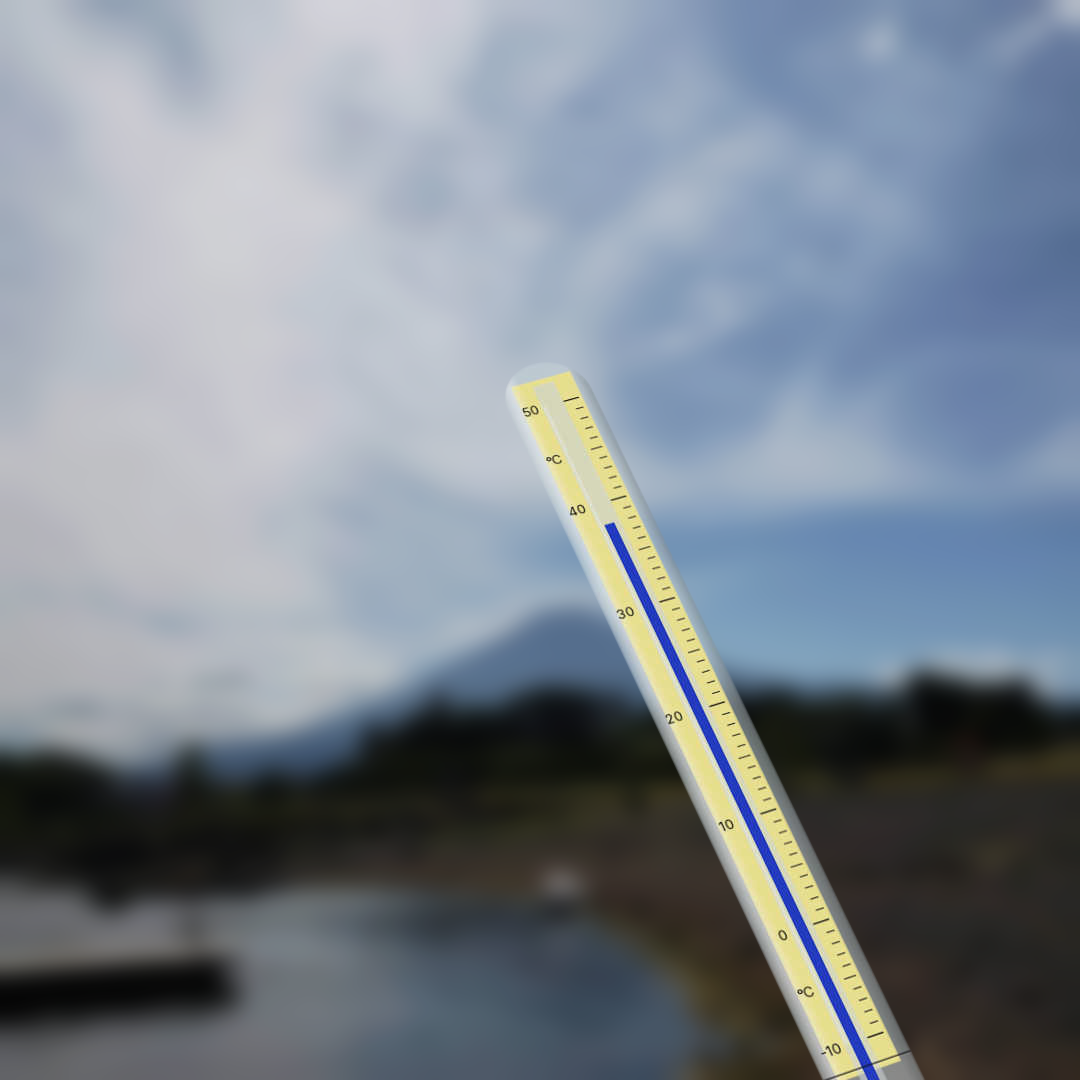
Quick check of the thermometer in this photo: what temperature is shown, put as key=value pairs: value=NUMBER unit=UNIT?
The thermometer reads value=38 unit=°C
